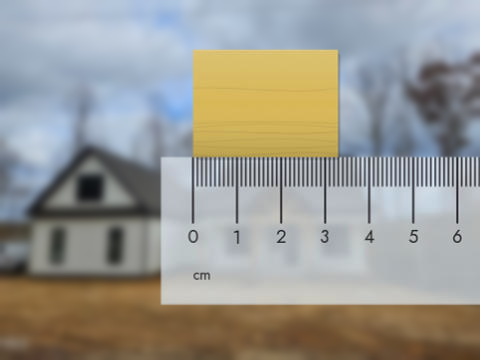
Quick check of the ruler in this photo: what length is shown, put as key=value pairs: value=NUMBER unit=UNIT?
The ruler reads value=3.3 unit=cm
